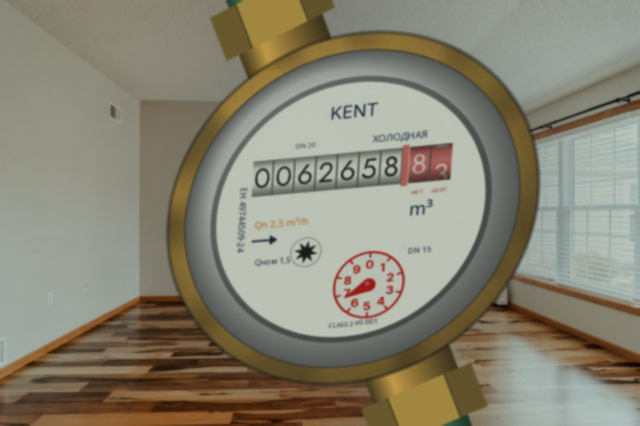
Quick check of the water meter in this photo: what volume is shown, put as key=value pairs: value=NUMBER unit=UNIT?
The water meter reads value=62658.826 unit=m³
